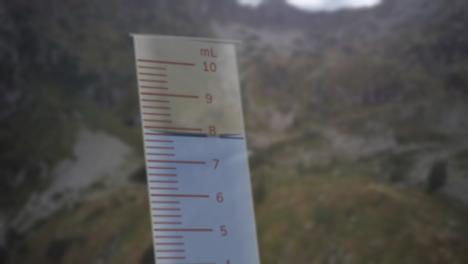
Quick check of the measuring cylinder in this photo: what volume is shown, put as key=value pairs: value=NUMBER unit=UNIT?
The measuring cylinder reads value=7.8 unit=mL
